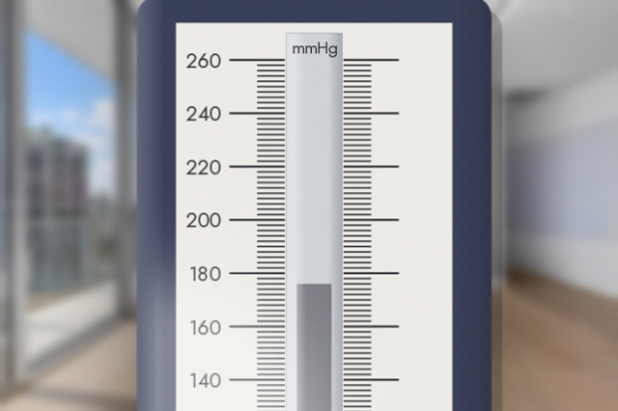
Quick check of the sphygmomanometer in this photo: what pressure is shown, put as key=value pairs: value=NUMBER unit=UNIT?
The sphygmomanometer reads value=176 unit=mmHg
